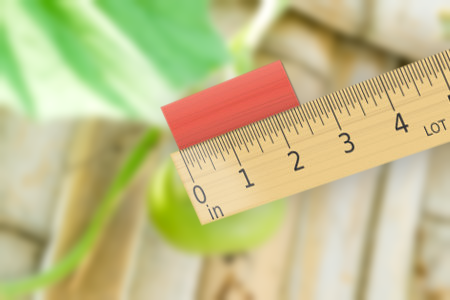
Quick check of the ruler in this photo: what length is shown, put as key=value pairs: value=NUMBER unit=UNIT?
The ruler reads value=2.5 unit=in
